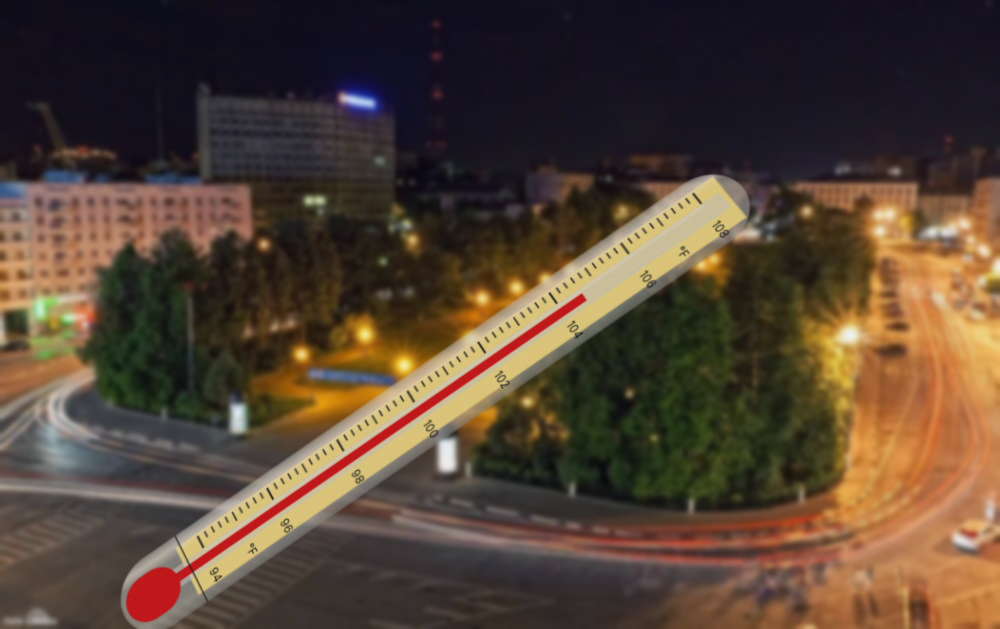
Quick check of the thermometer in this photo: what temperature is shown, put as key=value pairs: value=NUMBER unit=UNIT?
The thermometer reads value=104.6 unit=°F
